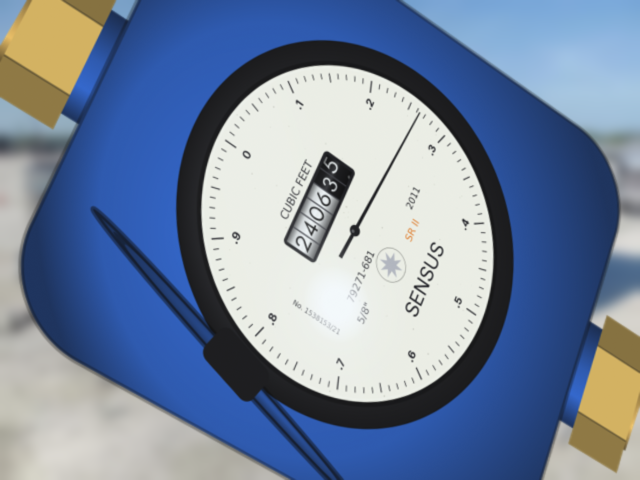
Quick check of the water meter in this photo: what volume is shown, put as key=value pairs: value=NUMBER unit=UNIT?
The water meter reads value=240635.26 unit=ft³
